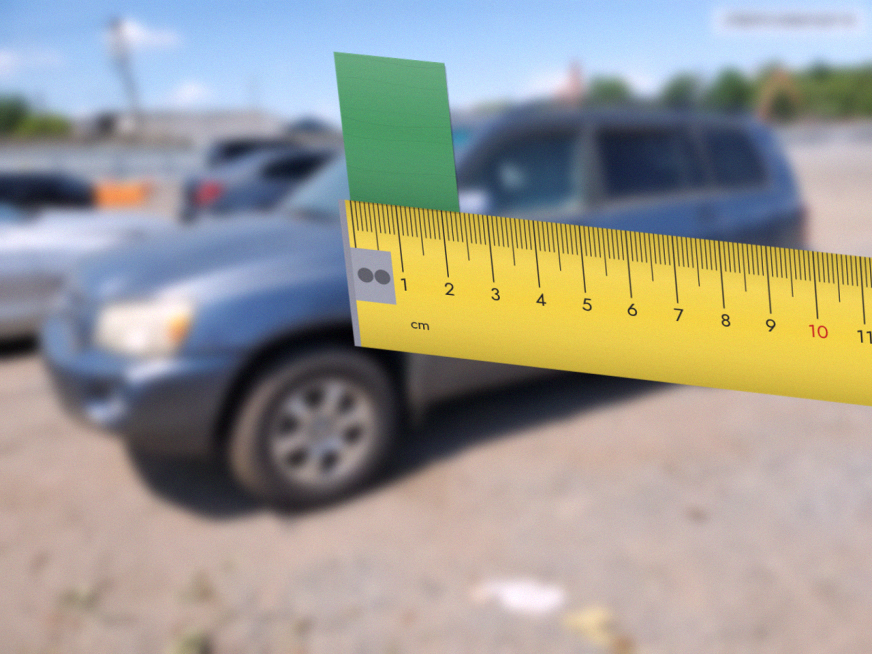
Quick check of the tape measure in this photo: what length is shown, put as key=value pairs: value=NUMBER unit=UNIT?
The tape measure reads value=2.4 unit=cm
